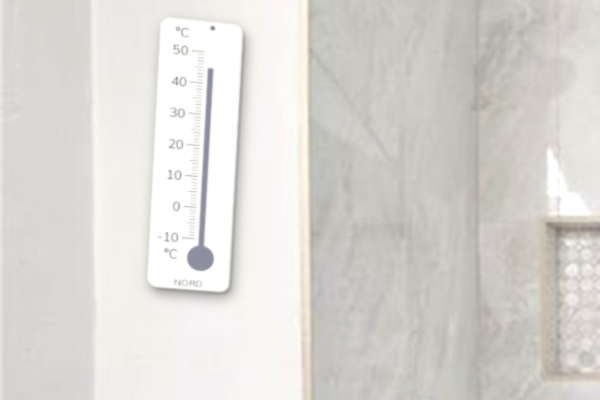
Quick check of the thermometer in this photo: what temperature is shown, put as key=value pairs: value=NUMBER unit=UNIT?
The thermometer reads value=45 unit=°C
